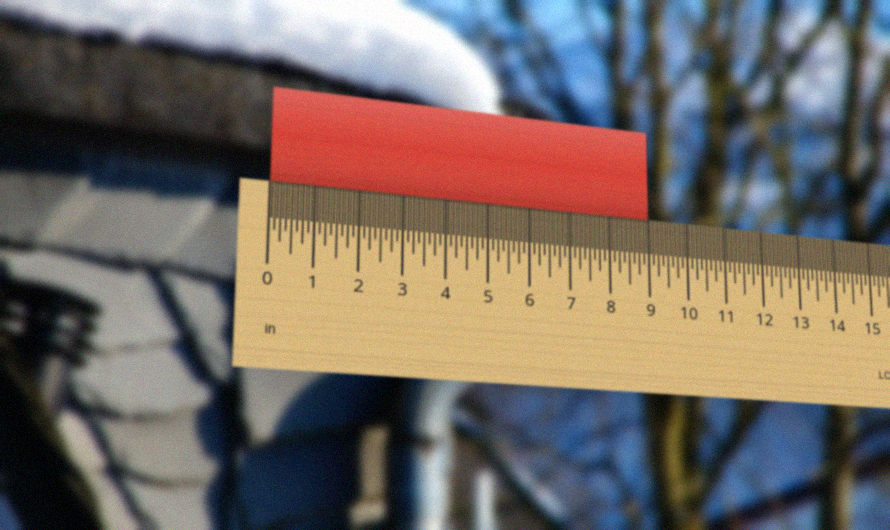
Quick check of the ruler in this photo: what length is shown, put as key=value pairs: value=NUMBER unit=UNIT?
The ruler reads value=9 unit=in
